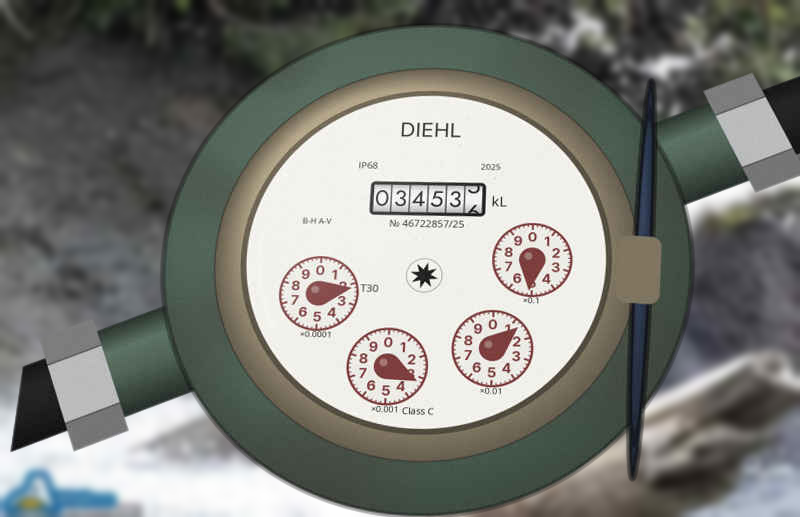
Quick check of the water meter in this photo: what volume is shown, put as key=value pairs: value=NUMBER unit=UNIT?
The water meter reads value=34535.5132 unit=kL
